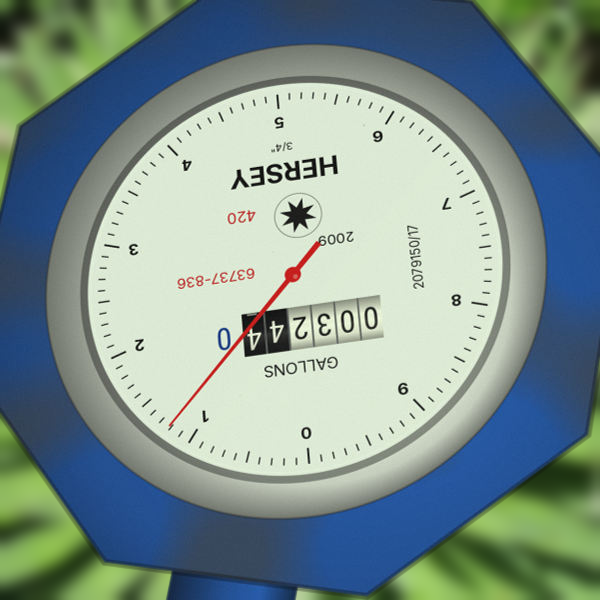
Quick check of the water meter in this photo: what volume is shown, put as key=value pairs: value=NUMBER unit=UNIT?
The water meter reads value=32441.2 unit=gal
